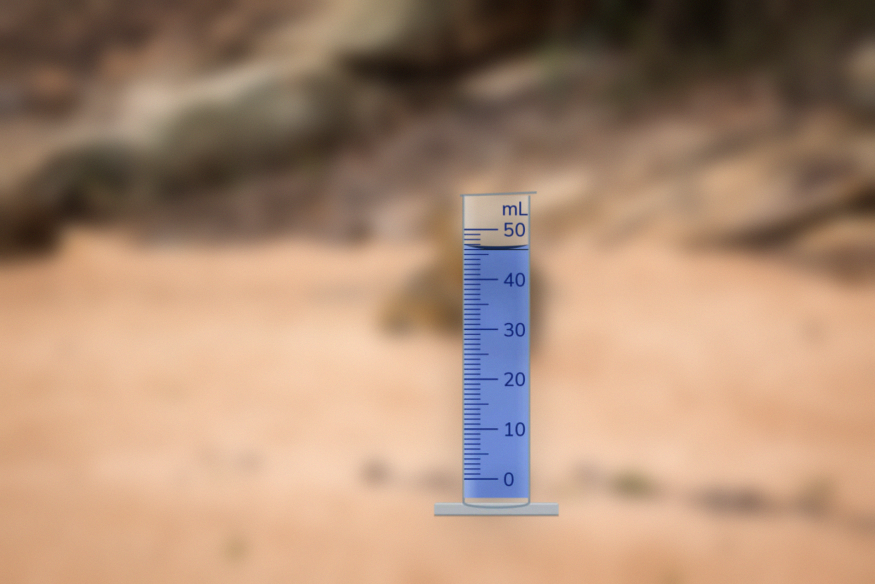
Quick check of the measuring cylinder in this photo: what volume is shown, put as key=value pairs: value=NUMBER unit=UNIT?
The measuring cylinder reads value=46 unit=mL
